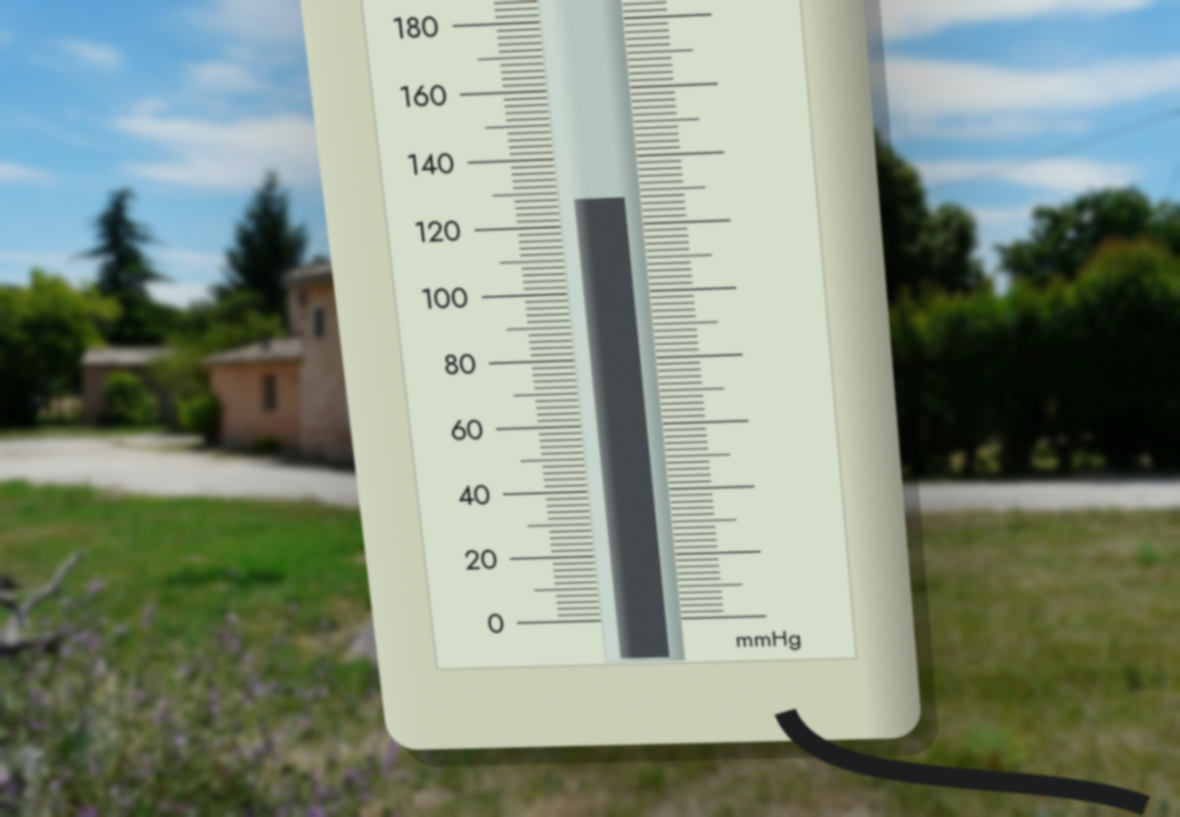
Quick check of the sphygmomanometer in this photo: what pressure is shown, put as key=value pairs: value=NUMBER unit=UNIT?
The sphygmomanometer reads value=128 unit=mmHg
